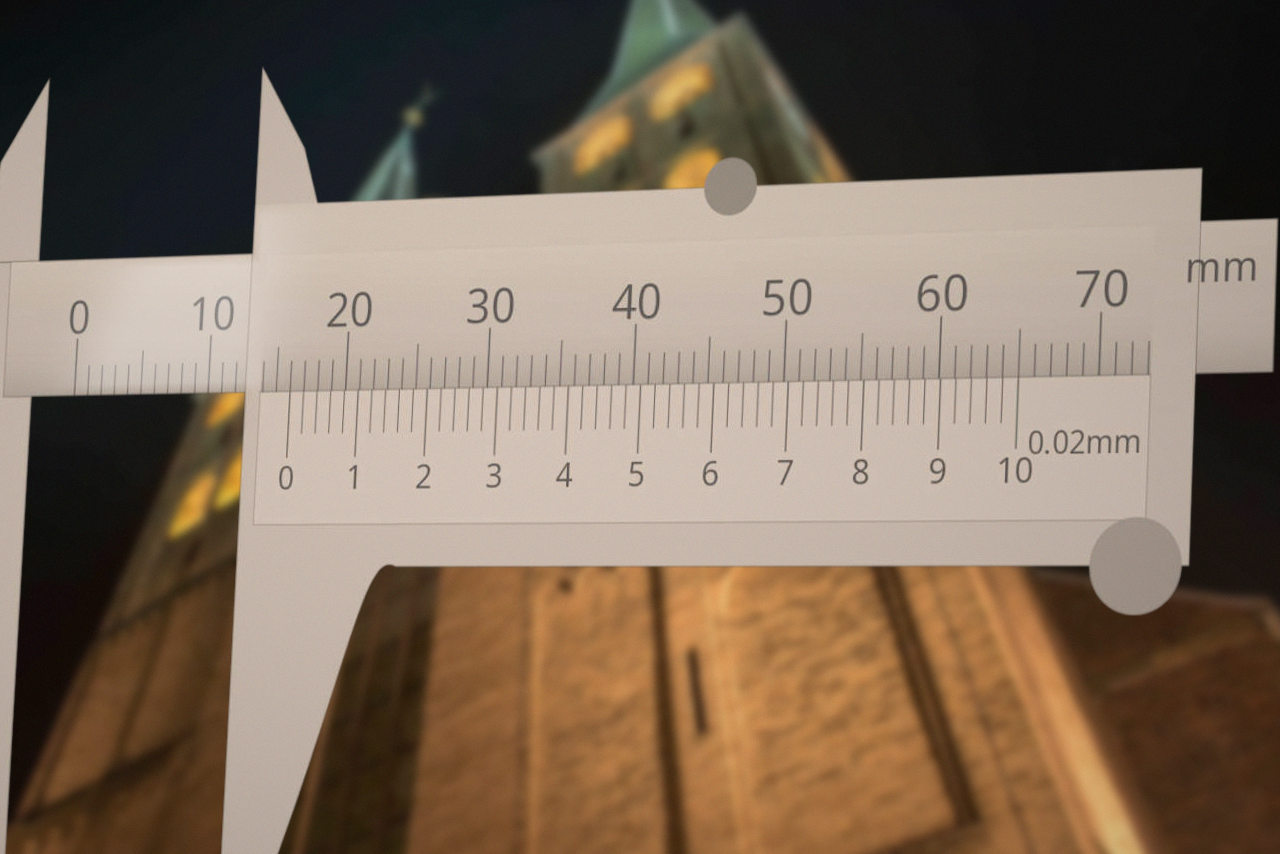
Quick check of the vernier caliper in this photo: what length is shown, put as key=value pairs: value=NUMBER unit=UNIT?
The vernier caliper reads value=16.0 unit=mm
